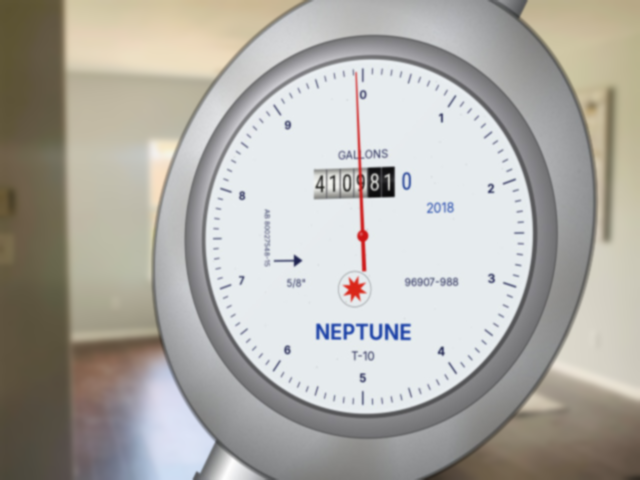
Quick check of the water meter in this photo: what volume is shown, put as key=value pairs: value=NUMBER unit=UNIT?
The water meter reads value=4109809.9 unit=gal
